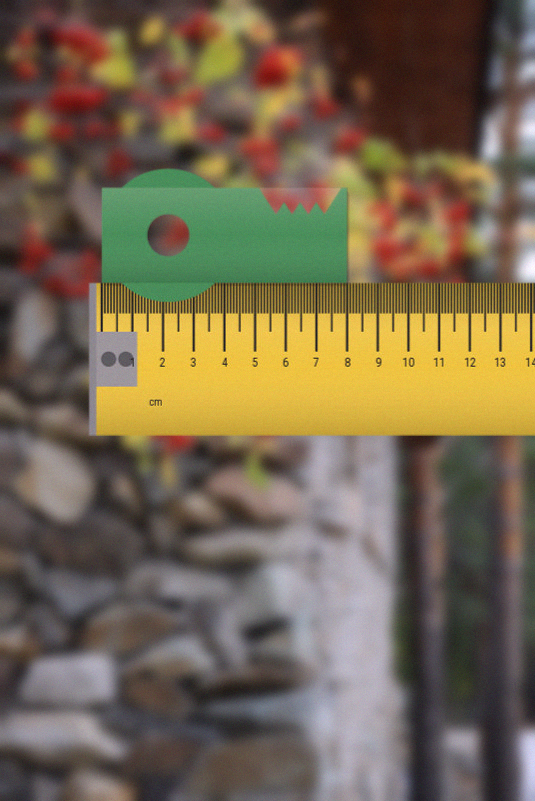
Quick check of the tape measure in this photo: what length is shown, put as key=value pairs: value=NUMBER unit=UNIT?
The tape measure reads value=8 unit=cm
